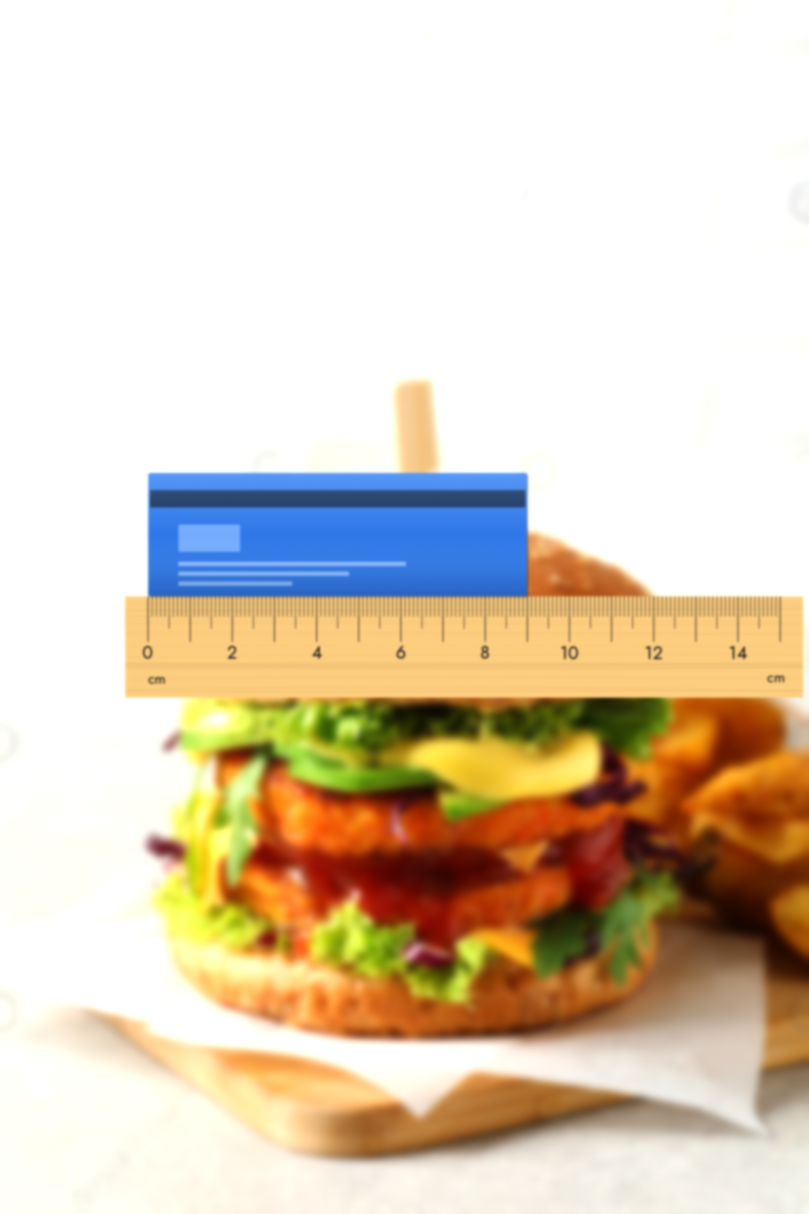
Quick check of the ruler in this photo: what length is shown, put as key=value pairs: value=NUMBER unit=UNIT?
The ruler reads value=9 unit=cm
